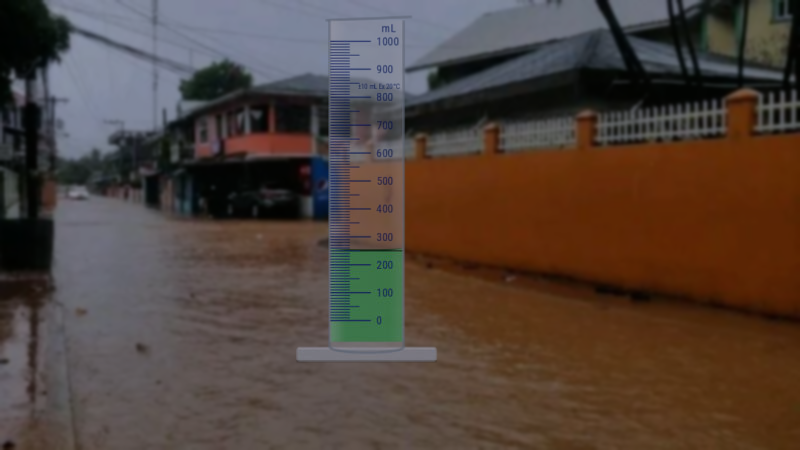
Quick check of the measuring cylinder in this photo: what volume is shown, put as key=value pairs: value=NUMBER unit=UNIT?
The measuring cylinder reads value=250 unit=mL
